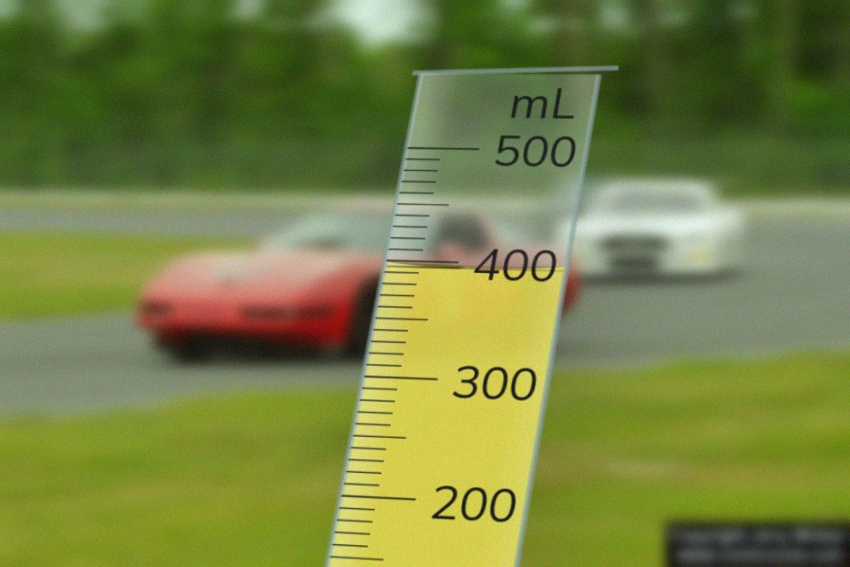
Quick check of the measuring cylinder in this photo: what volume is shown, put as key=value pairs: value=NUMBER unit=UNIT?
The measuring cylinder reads value=395 unit=mL
